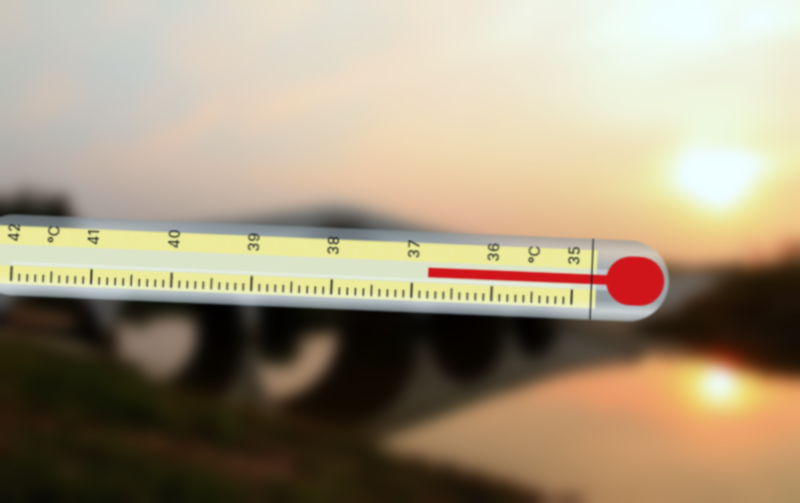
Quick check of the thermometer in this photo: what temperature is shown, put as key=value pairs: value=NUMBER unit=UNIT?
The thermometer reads value=36.8 unit=°C
